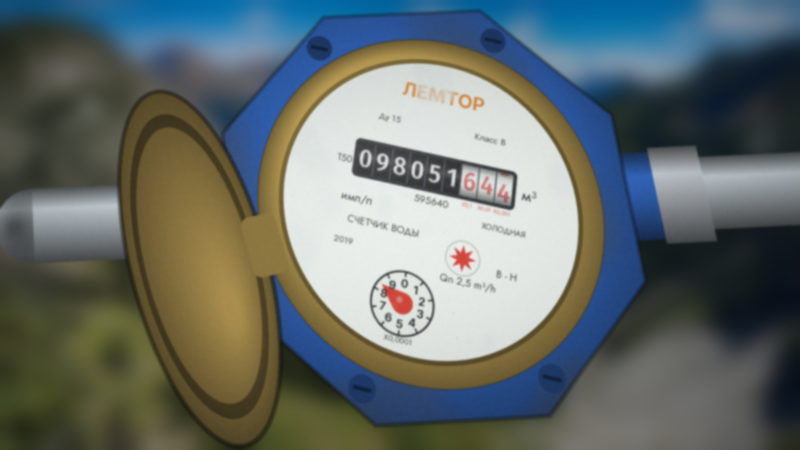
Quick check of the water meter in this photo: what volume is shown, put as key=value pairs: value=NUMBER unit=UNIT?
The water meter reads value=98051.6438 unit=m³
